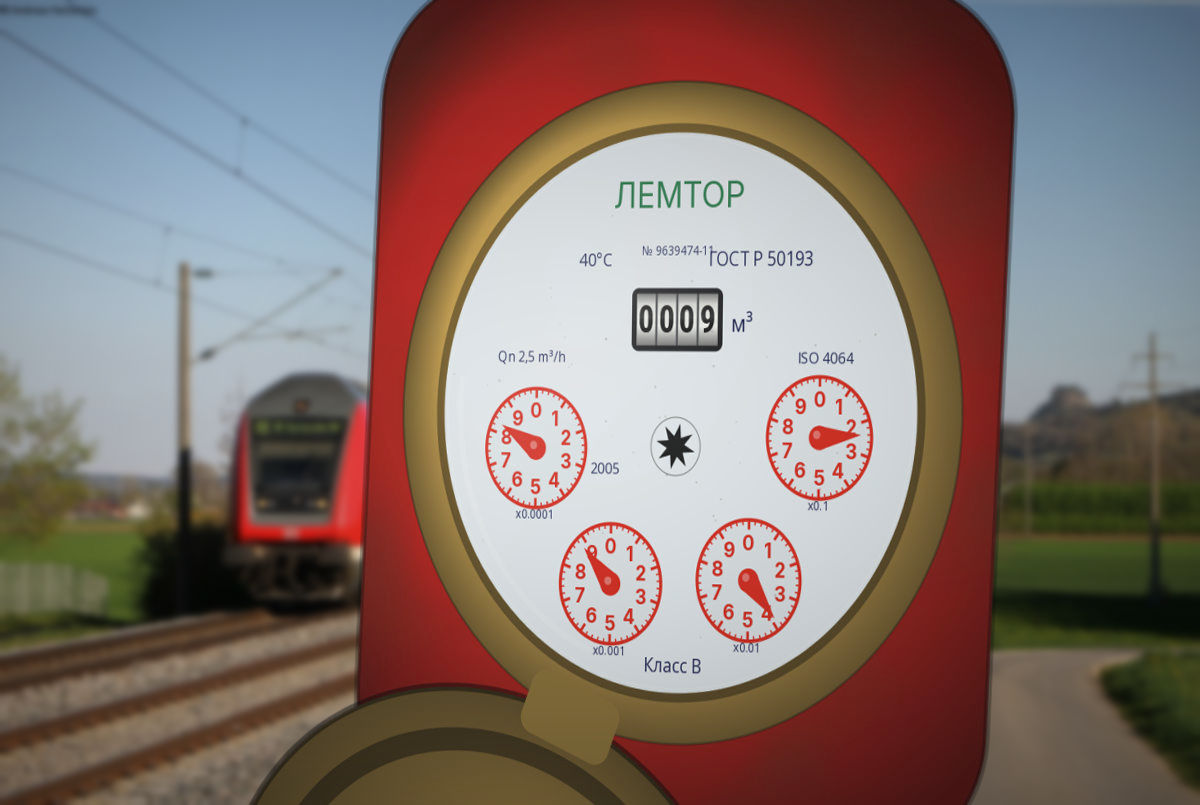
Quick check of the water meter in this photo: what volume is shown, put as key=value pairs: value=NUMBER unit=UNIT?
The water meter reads value=9.2388 unit=m³
